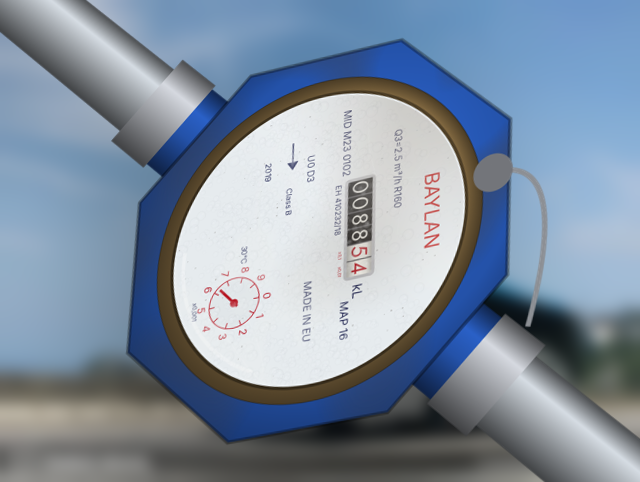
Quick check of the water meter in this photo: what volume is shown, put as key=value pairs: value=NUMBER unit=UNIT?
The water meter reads value=88.546 unit=kL
